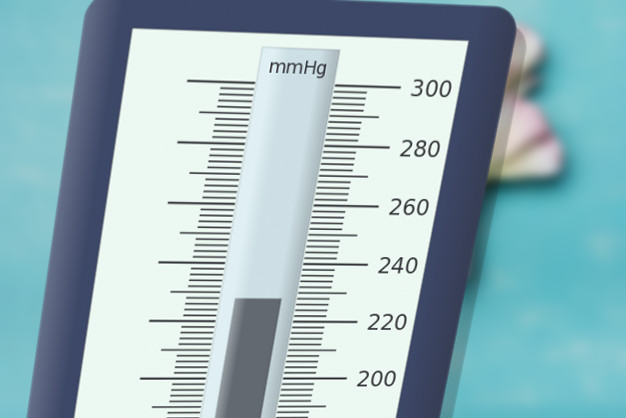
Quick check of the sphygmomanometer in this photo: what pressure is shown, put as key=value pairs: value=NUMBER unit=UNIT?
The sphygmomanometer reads value=228 unit=mmHg
